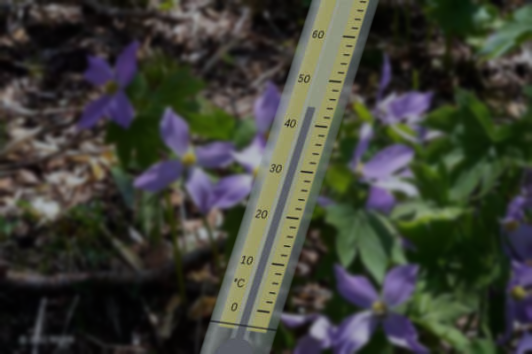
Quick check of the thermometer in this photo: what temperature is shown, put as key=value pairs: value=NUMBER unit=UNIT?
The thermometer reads value=44 unit=°C
